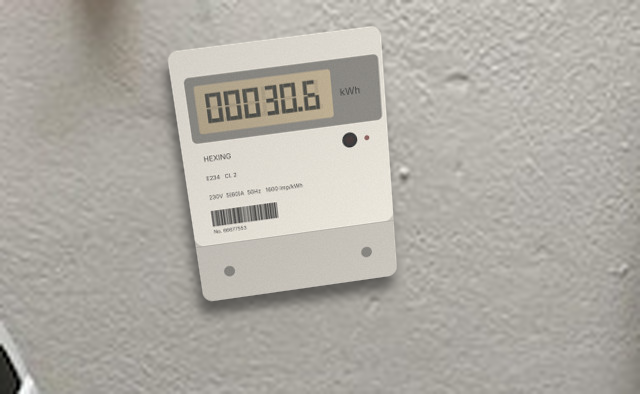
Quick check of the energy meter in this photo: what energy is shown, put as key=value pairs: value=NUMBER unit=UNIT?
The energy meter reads value=30.6 unit=kWh
